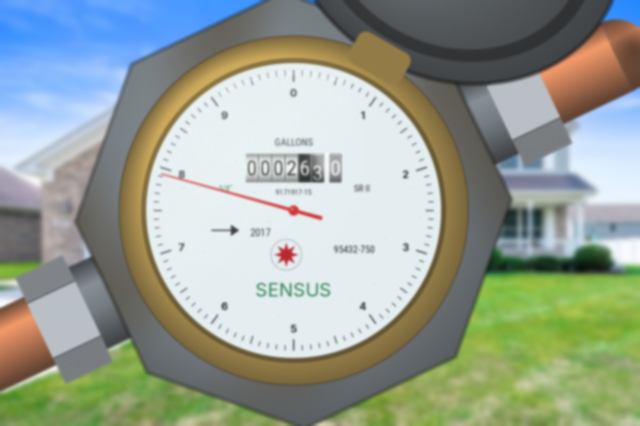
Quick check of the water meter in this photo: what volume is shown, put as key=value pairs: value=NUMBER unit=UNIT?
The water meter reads value=2627.9 unit=gal
